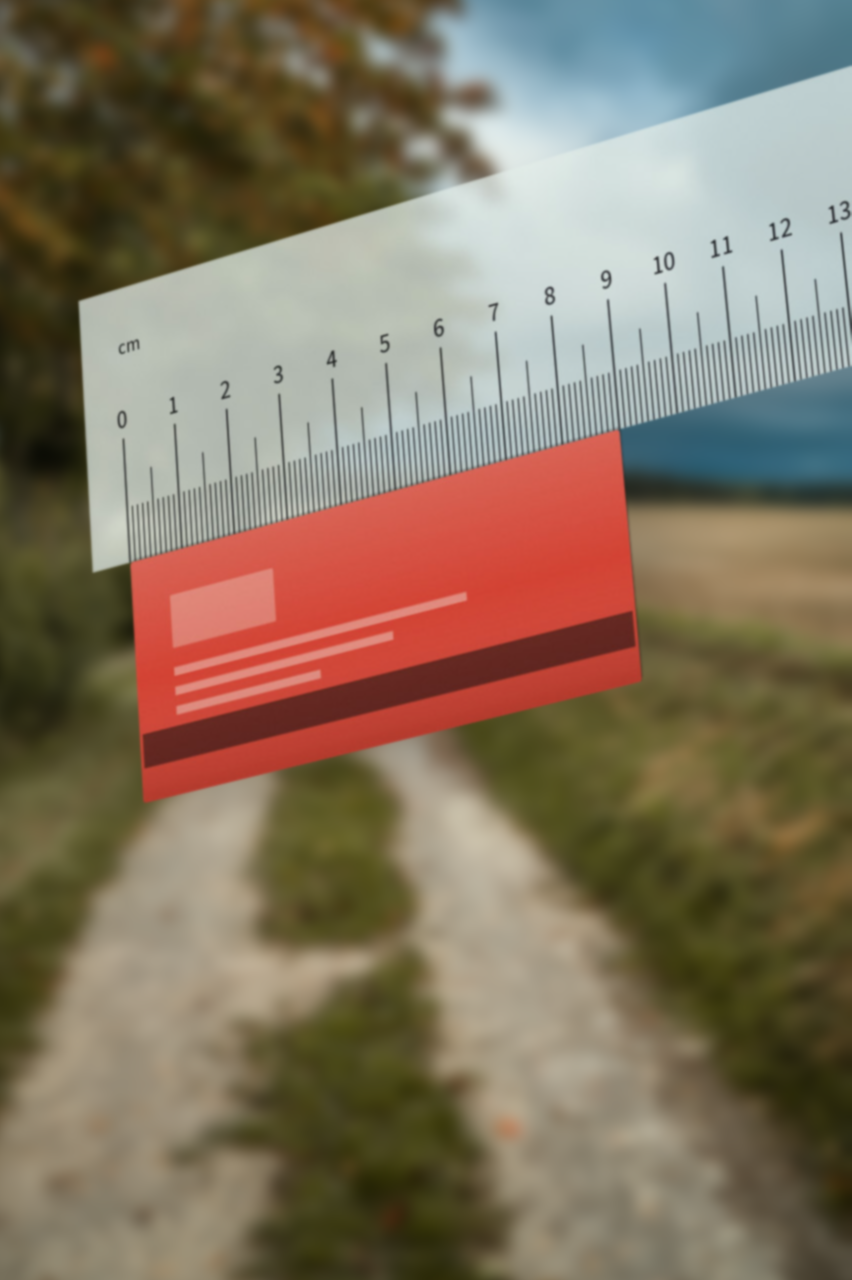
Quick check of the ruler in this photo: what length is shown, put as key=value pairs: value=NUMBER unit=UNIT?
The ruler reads value=9 unit=cm
